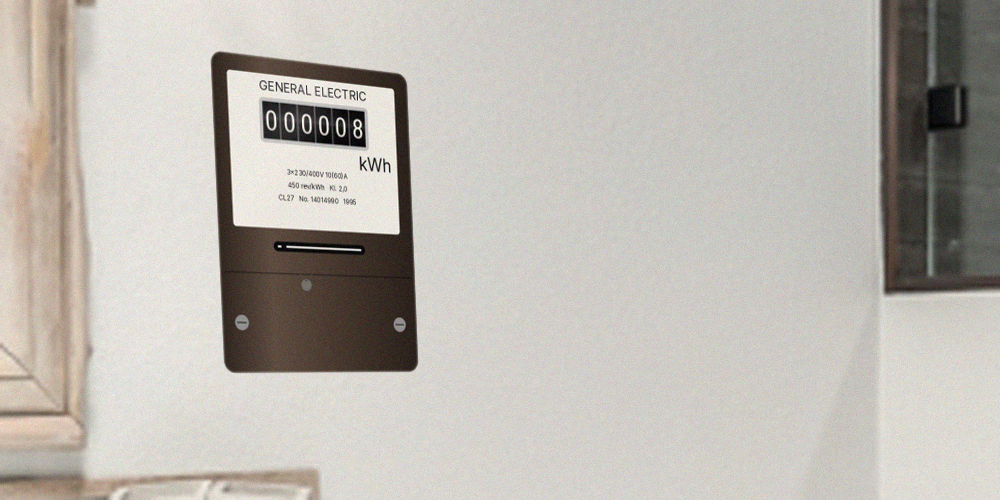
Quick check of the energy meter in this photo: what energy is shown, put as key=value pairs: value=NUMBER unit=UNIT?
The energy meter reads value=8 unit=kWh
